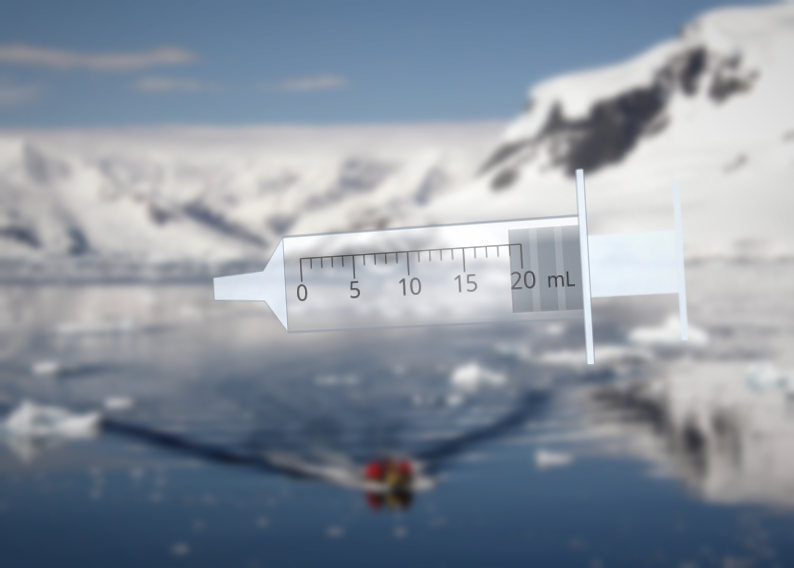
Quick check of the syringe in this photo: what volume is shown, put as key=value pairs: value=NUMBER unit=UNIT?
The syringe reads value=19 unit=mL
